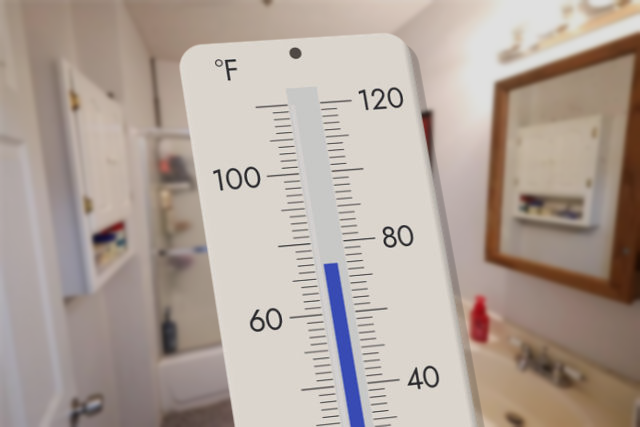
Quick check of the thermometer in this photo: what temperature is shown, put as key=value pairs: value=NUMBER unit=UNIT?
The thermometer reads value=74 unit=°F
